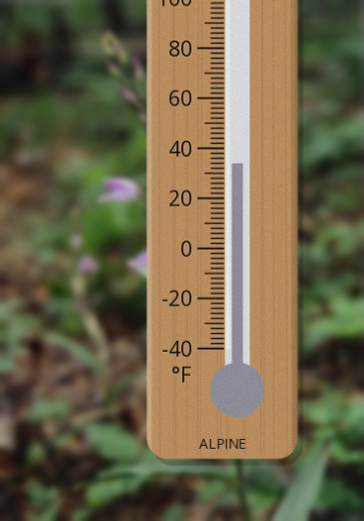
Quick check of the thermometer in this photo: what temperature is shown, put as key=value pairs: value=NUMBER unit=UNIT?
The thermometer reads value=34 unit=°F
